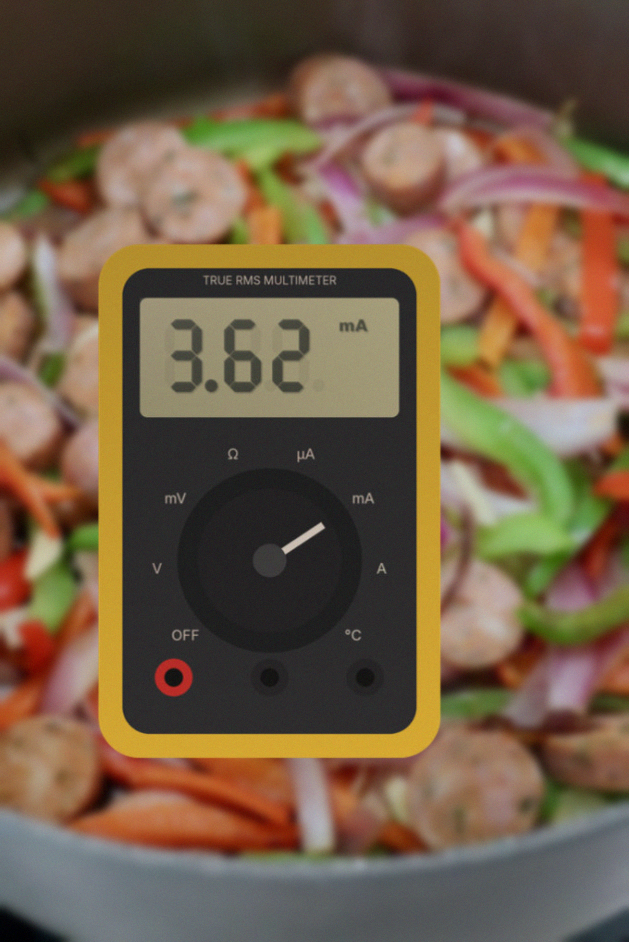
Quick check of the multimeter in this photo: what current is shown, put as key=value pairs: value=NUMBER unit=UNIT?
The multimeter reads value=3.62 unit=mA
